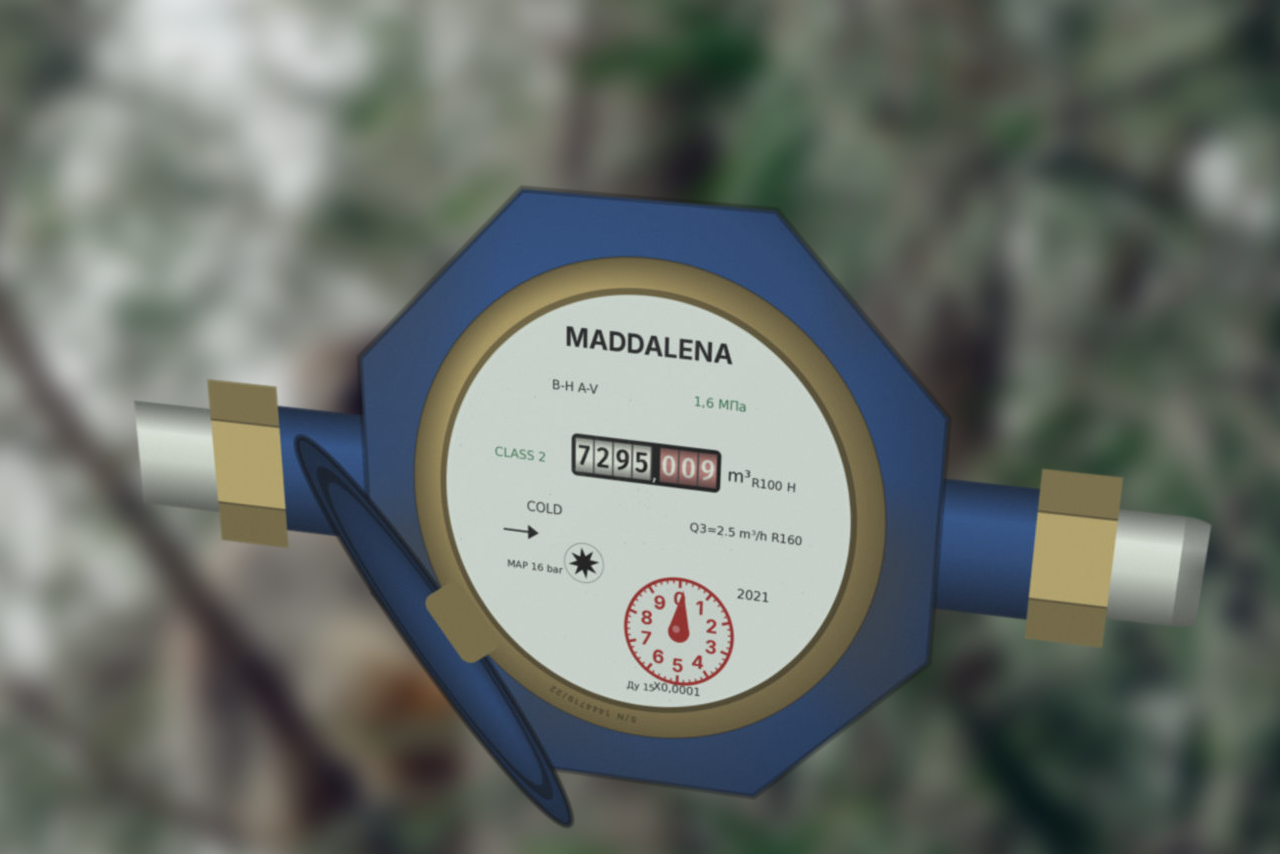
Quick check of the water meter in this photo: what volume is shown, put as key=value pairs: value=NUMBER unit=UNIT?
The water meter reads value=7295.0090 unit=m³
